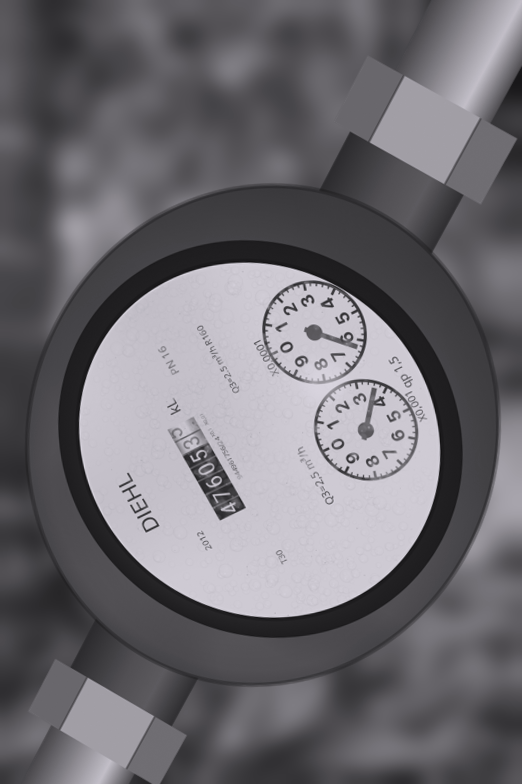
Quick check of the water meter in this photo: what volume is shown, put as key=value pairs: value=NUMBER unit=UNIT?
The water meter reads value=47605.3536 unit=kL
